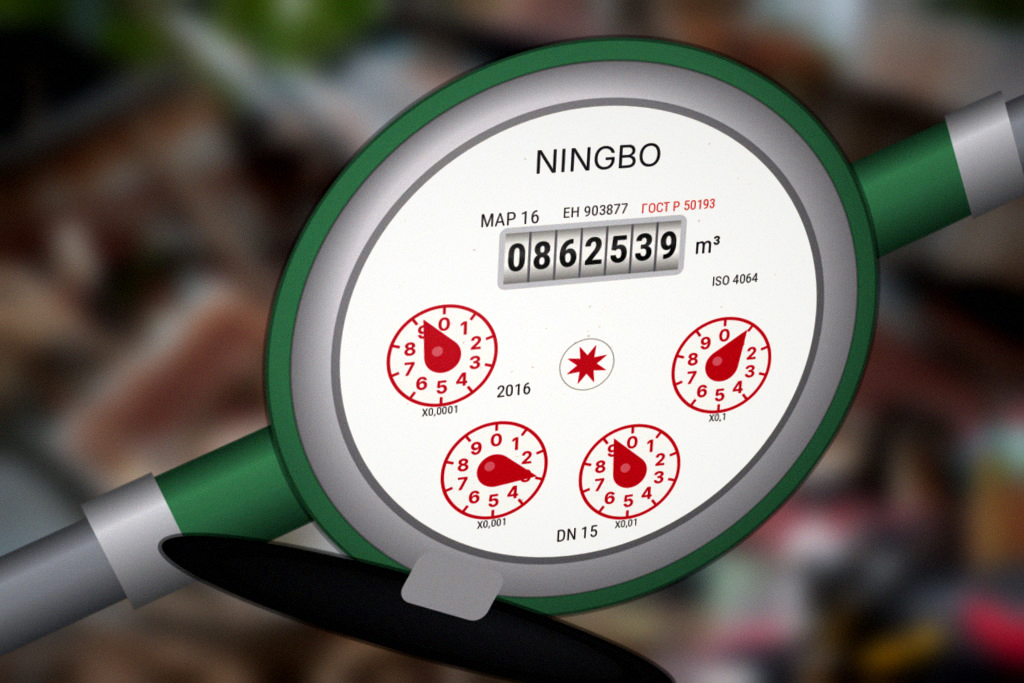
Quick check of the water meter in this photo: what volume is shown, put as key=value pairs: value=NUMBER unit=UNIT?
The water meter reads value=862539.0929 unit=m³
